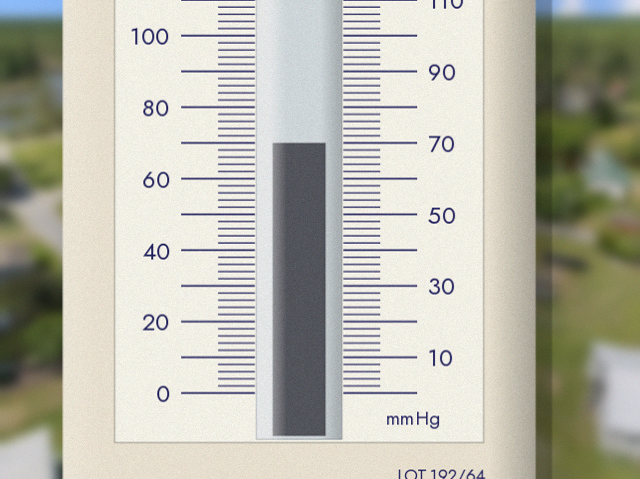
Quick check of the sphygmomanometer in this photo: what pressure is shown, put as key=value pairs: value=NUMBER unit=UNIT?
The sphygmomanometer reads value=70 unit=mmHg
